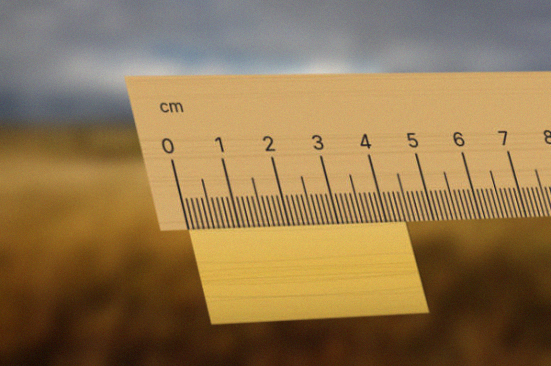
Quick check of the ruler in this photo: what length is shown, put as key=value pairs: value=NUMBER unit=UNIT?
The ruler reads value=4.4 unit=cm
